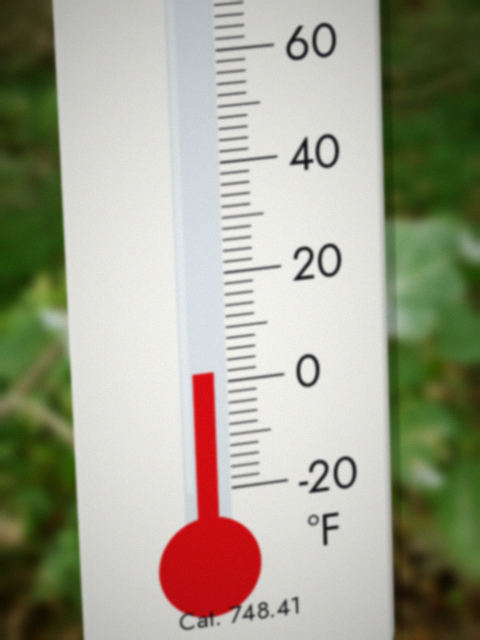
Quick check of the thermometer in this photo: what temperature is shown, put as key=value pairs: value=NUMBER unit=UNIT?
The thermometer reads value=2 unit=°F
